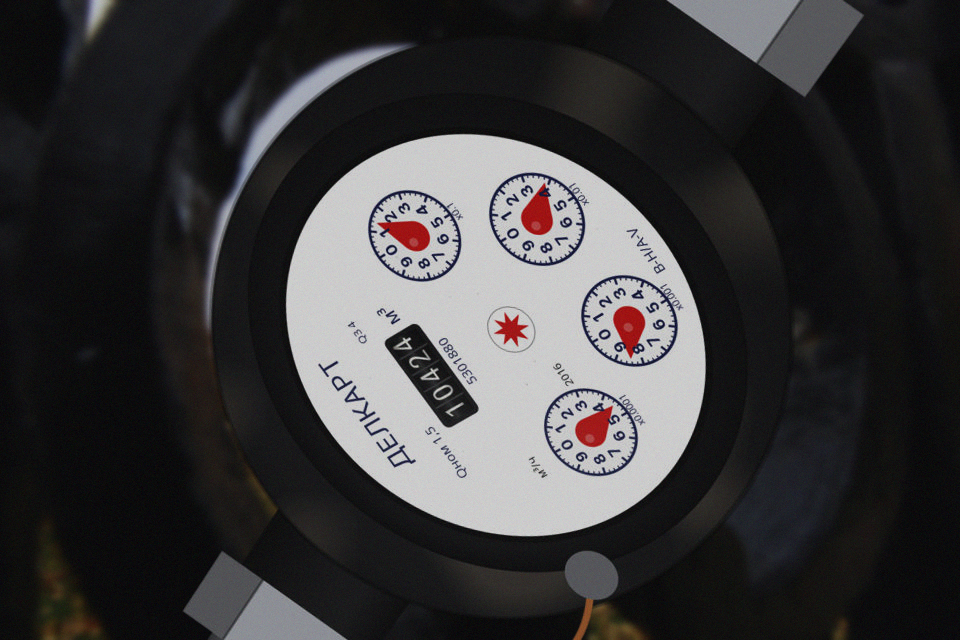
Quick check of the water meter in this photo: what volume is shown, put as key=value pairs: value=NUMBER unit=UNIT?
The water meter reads value=10424.1384 unit=m³
